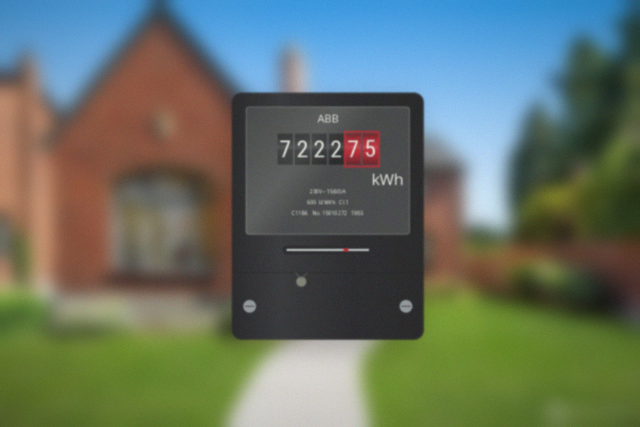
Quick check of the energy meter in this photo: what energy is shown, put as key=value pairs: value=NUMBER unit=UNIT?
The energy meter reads value=7222.75 unit=kWh
